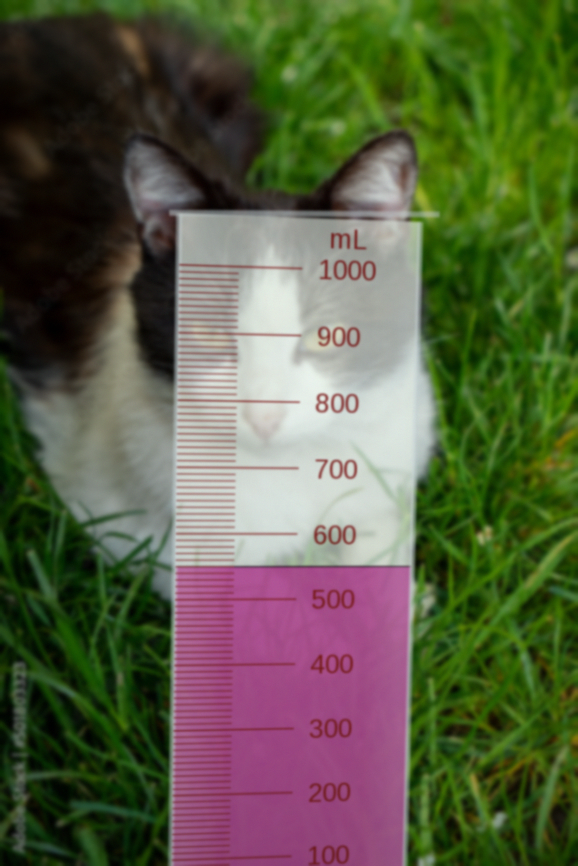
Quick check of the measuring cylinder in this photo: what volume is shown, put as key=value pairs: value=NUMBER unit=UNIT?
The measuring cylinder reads value=550 unit=mL
